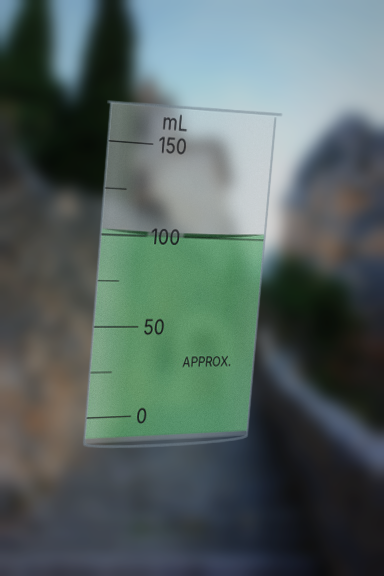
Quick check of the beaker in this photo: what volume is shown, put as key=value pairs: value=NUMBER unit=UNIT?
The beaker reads value=100 unit=mL
